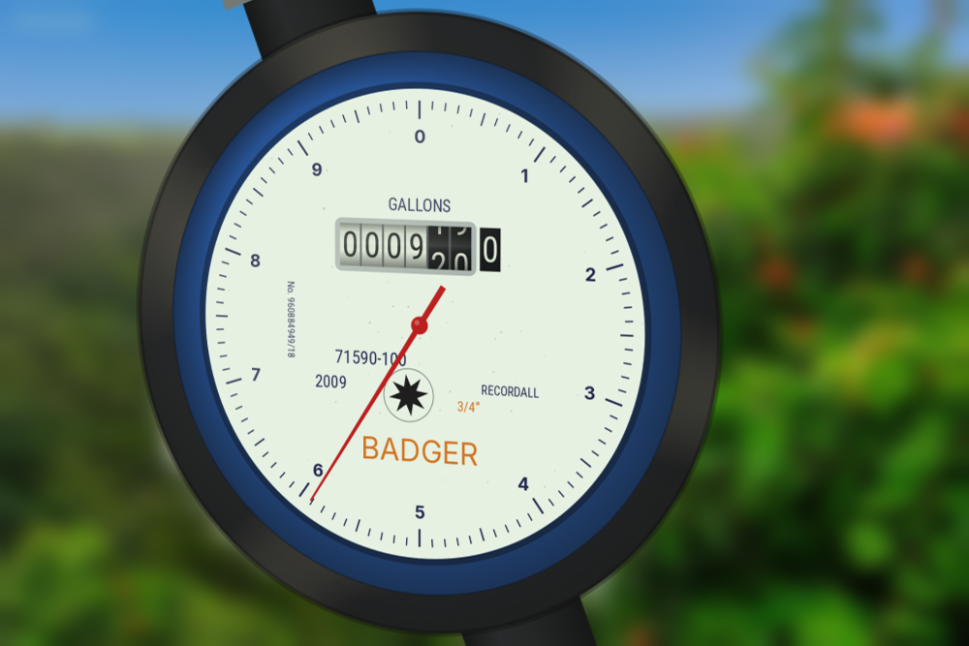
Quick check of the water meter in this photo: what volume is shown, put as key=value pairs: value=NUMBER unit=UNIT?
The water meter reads value=9195.9 unit=gal
